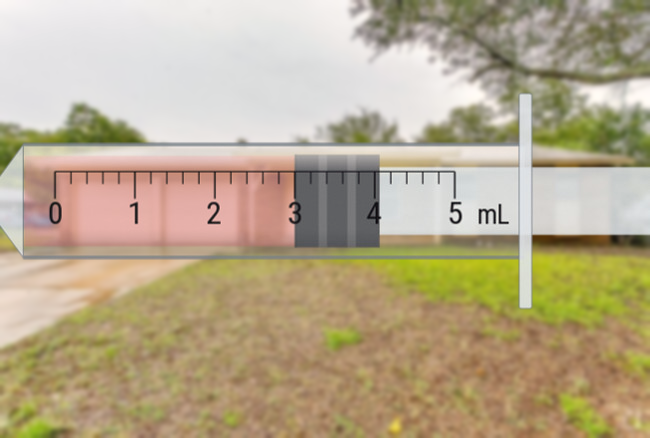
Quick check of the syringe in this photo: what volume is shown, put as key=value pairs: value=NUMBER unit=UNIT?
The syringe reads value=3 unit=mL
